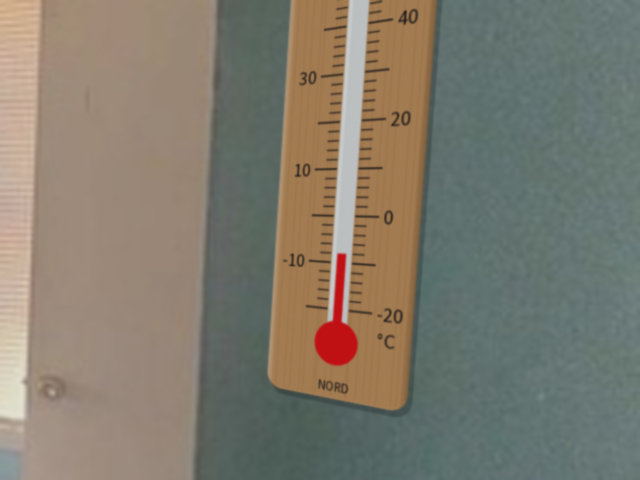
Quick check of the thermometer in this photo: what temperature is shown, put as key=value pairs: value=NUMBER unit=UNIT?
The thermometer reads value=-8 unit=°C
